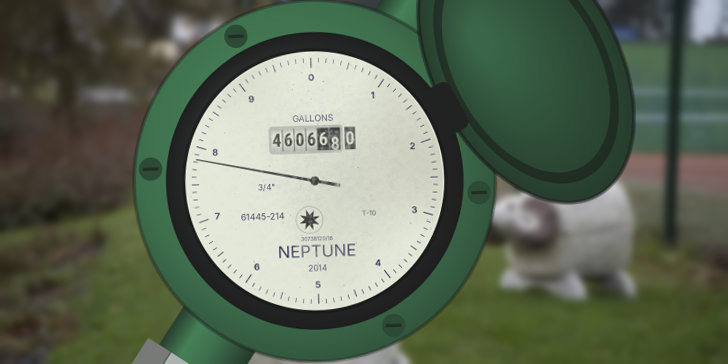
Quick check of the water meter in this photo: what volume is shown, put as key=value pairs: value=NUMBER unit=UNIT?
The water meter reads value=4606677.8 unit=gal
